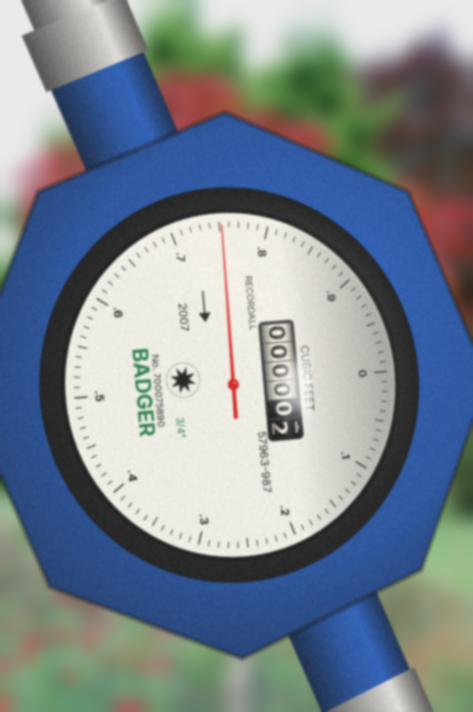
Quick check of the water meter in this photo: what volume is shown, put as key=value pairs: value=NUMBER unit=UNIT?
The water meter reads value=1.75 unit=ft³
